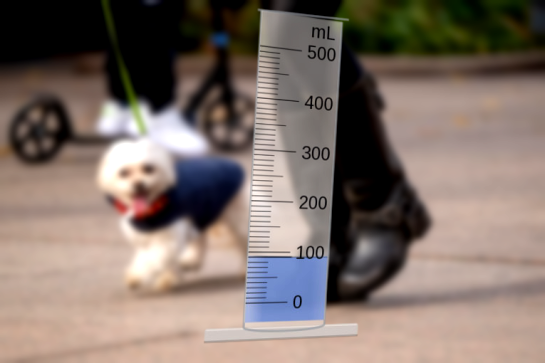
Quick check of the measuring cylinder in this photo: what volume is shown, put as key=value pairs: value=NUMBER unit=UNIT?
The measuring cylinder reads value=90 unit=mL
